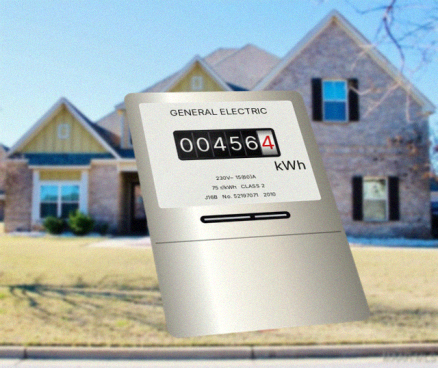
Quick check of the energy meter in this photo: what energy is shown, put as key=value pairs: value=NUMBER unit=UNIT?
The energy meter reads value=456.4 unit=kWh
